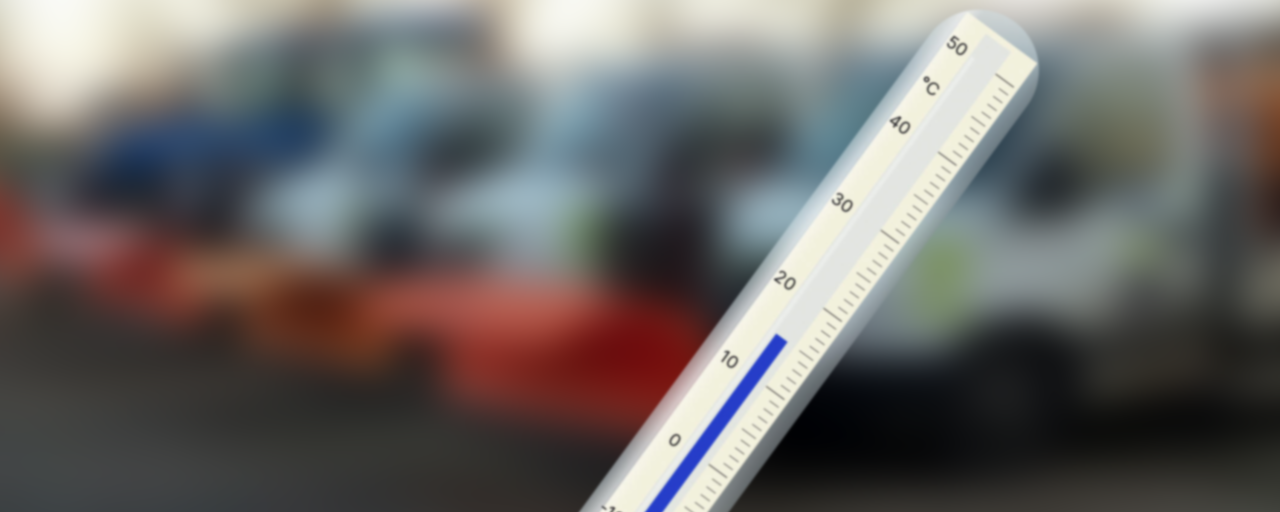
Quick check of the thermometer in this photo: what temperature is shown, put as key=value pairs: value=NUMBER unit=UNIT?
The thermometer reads value=15 unit=°C
